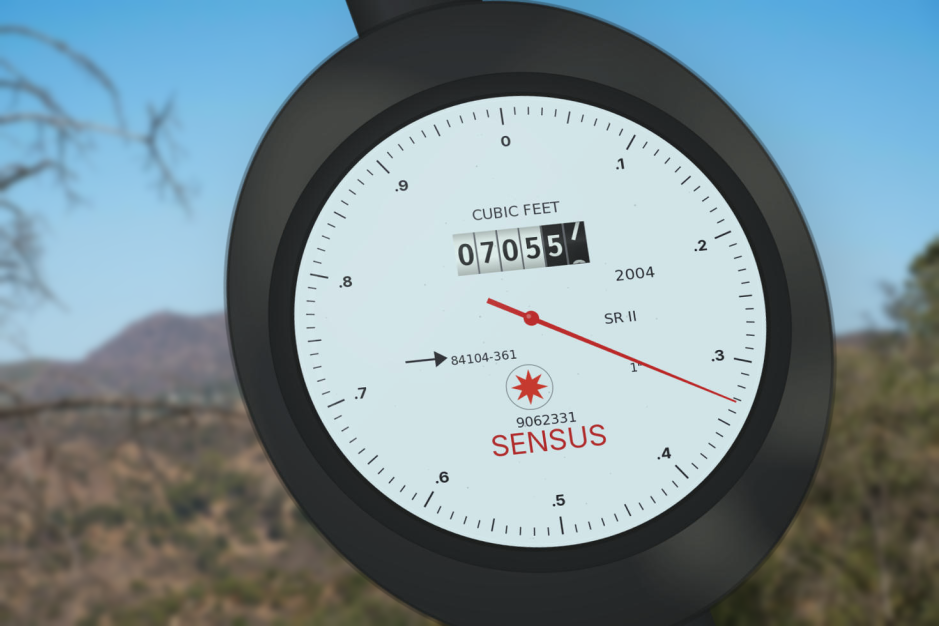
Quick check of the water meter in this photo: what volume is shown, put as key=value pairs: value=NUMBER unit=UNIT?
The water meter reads value=70557.33 unit=ft³
